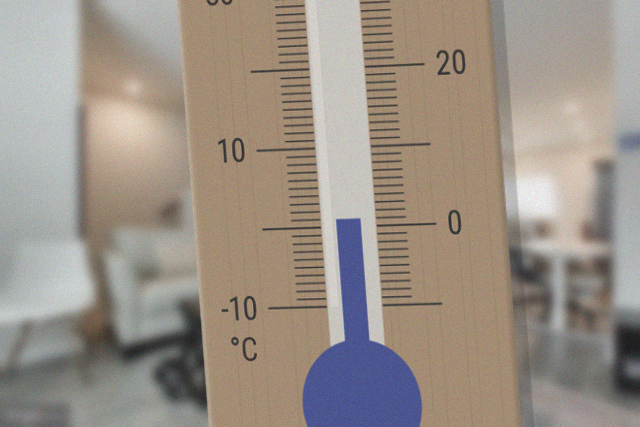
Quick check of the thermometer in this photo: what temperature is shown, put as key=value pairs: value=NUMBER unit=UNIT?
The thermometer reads value=1 unit=°C
